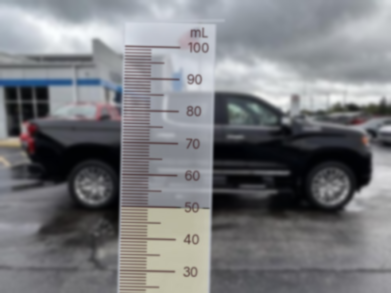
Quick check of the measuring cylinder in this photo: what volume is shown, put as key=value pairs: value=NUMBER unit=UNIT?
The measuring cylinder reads value=50 unit=mL
